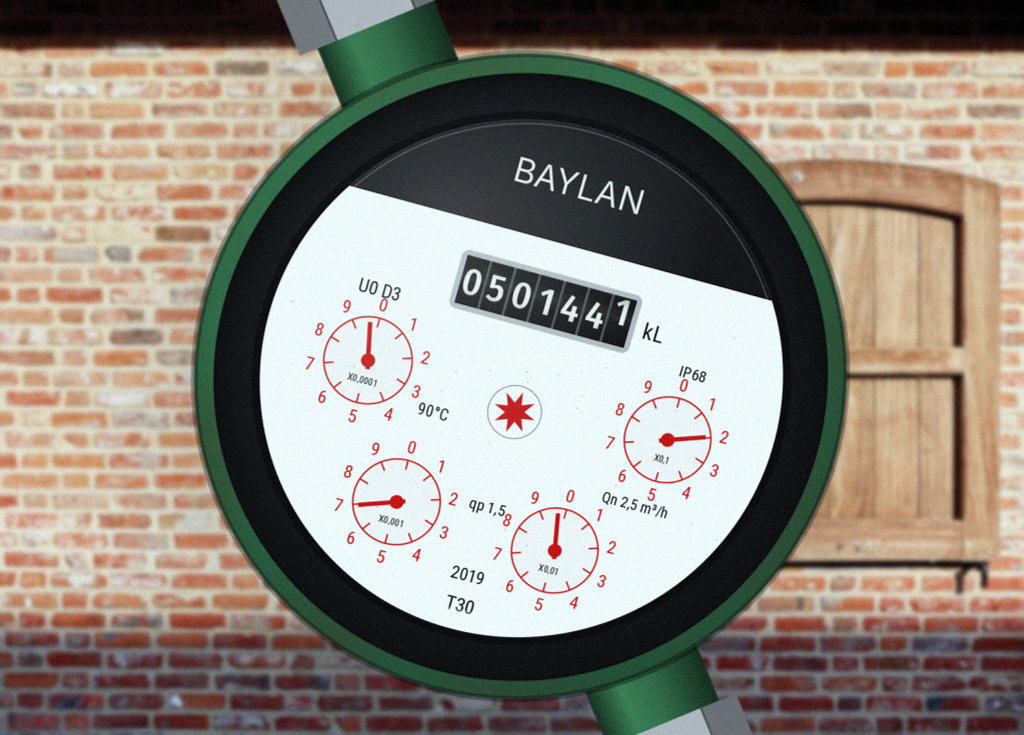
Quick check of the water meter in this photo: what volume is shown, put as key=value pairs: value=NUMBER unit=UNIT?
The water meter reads value=501441.1969 unit=kL
